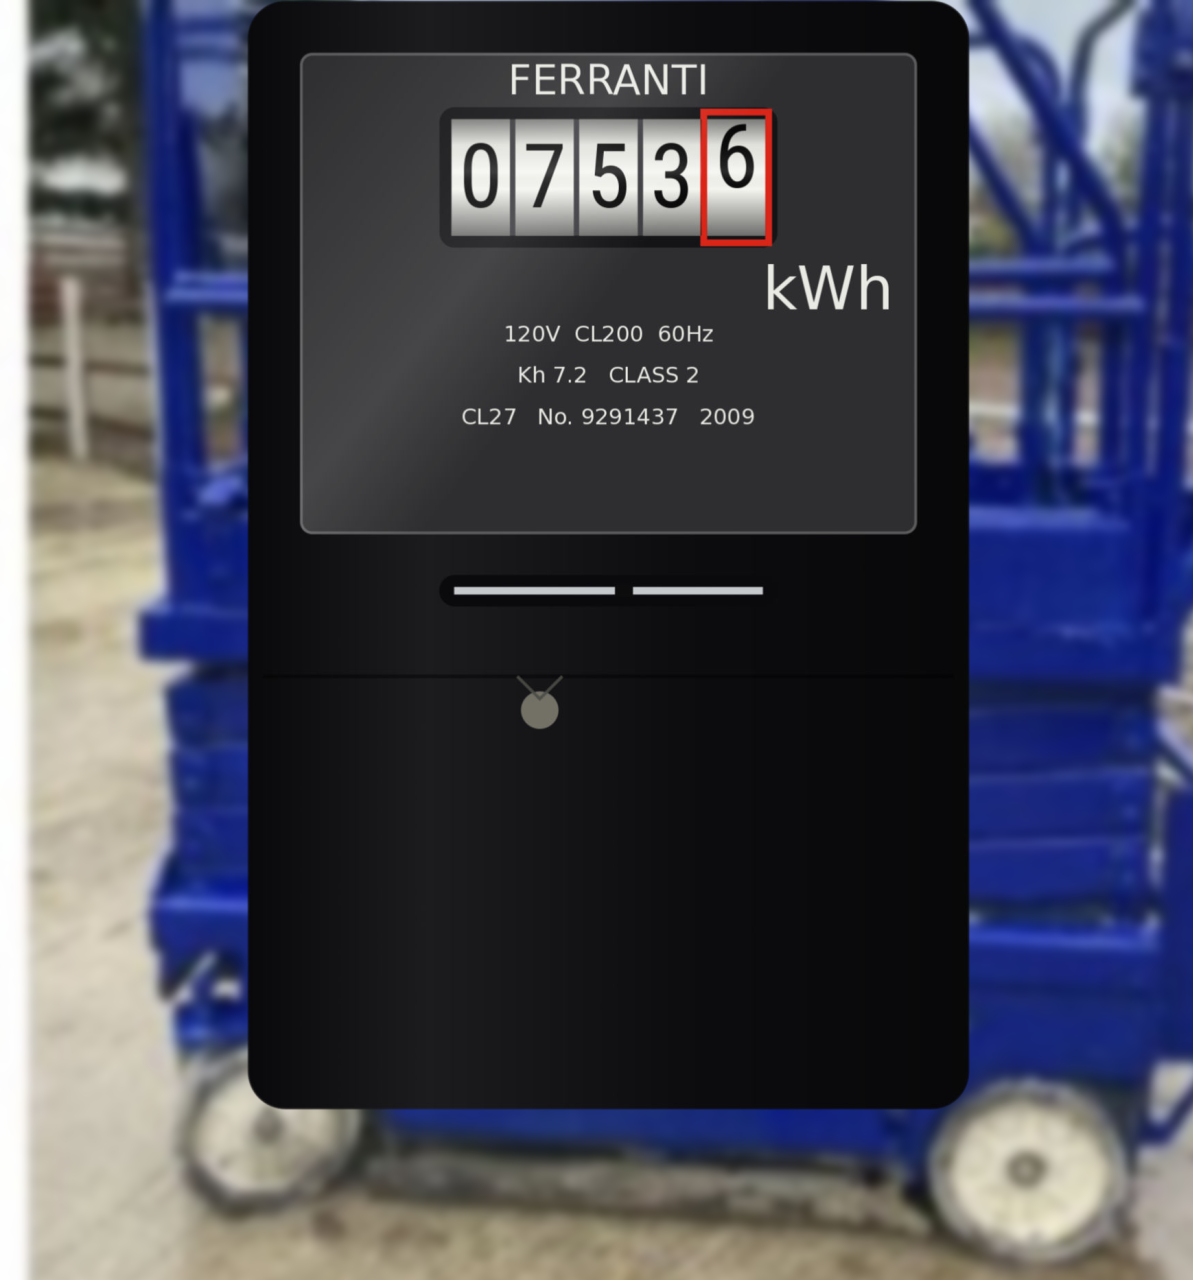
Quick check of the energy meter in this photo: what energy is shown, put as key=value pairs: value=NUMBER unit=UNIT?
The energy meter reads value=753.6 unit=kWh
